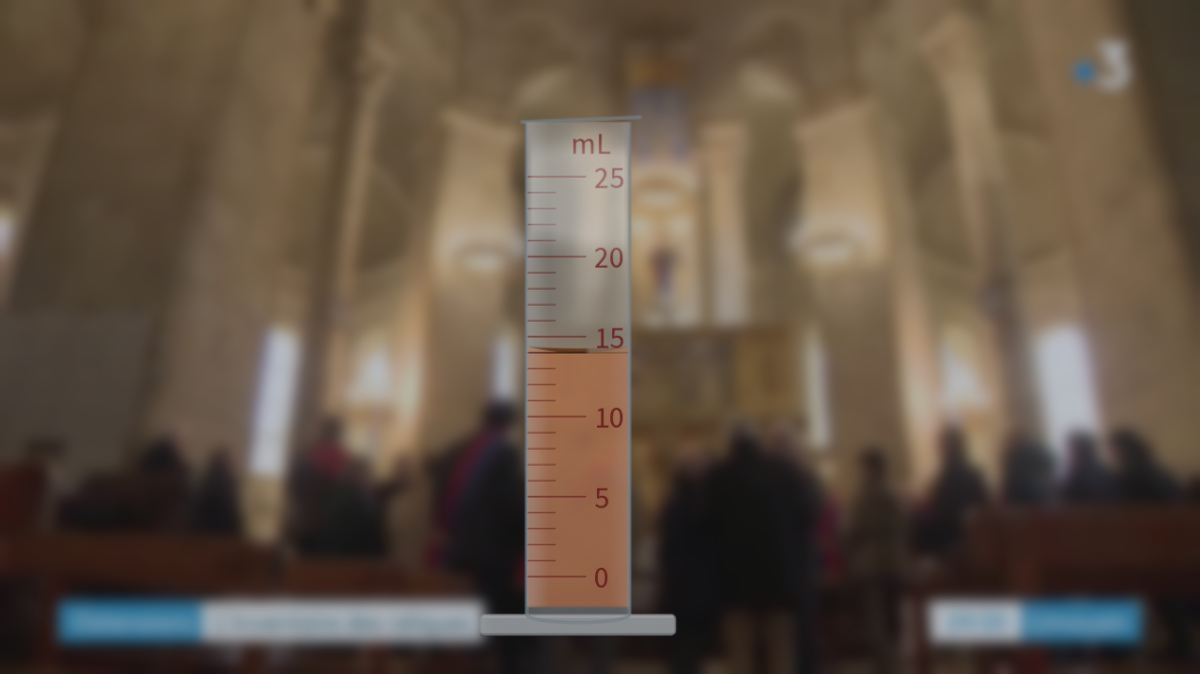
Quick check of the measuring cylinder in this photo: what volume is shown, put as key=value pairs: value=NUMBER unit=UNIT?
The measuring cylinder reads value=14 unit=mL
